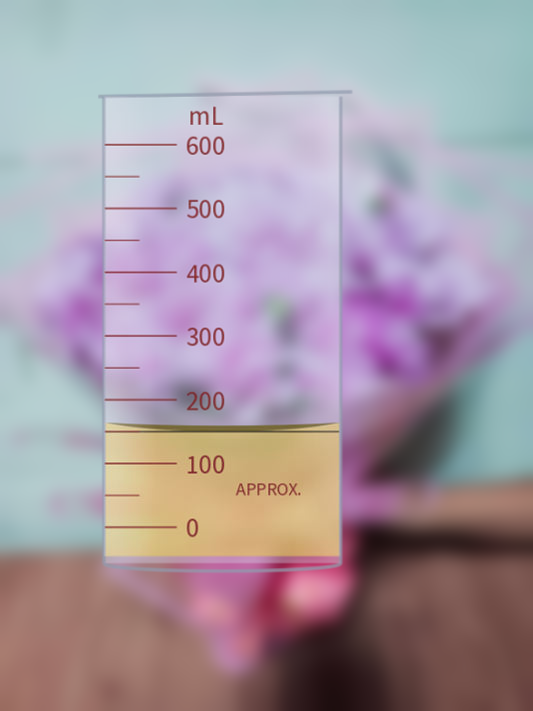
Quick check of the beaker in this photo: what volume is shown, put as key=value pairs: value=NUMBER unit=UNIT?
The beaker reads value=150 unit=mL
